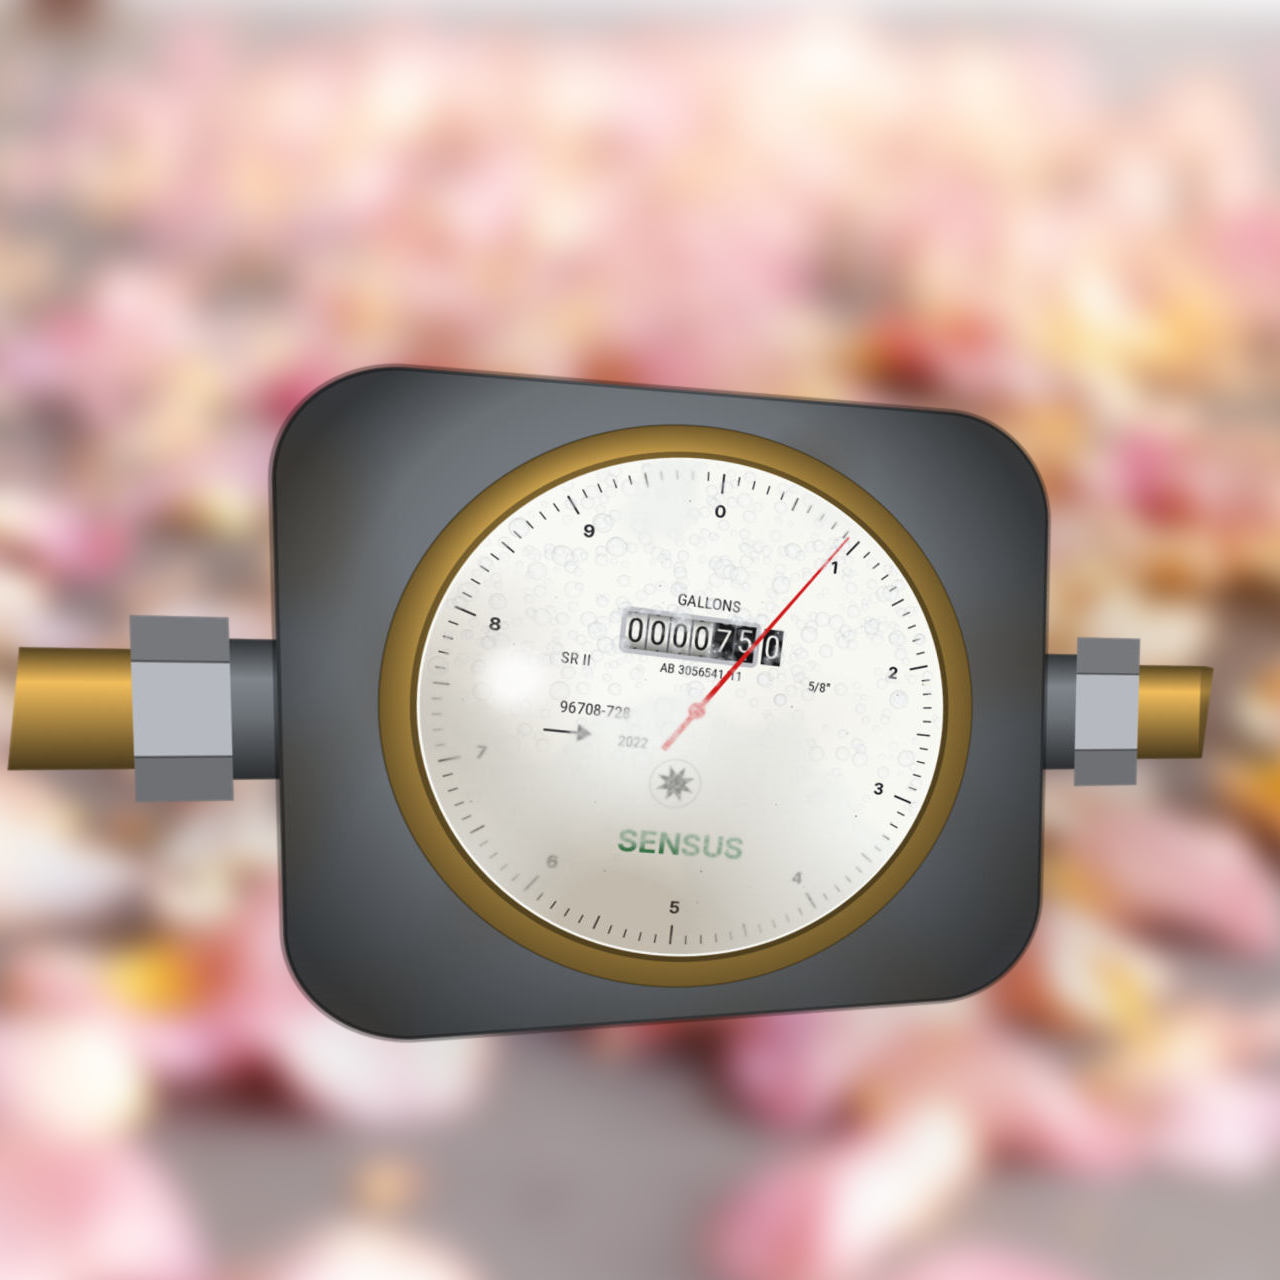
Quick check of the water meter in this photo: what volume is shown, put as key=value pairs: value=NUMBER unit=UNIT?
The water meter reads value=750.9 unit=gal
